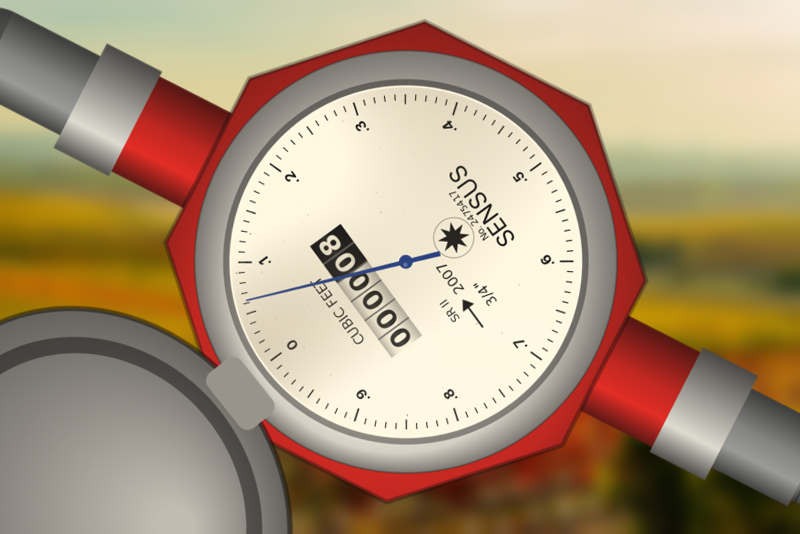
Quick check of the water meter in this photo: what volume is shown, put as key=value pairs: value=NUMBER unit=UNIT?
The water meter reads value=8.06 unit=ft³
